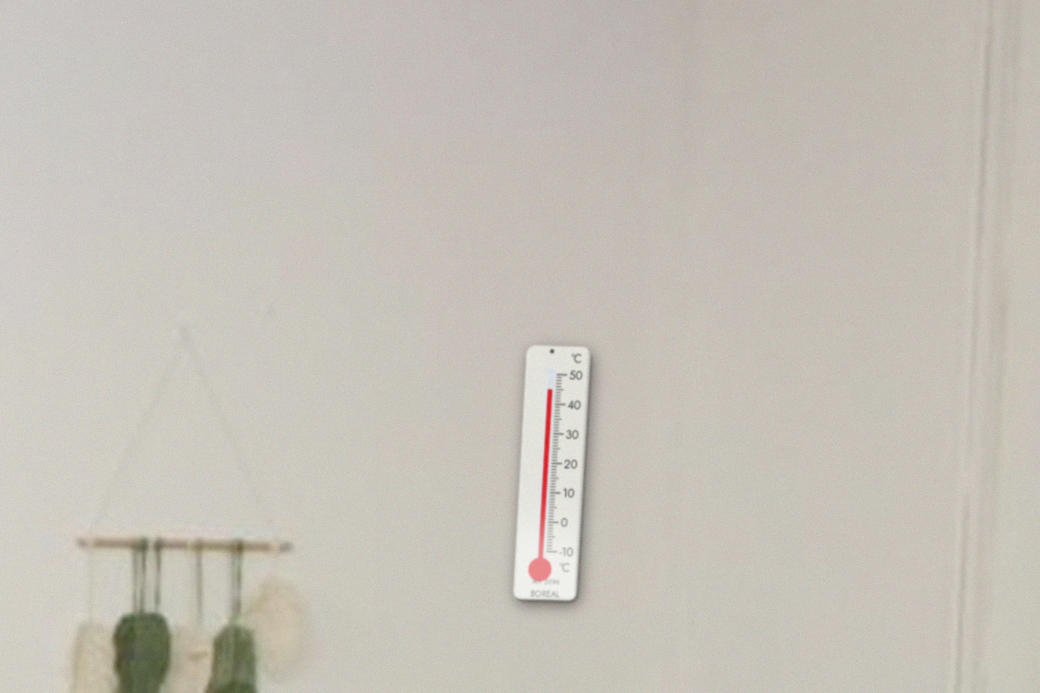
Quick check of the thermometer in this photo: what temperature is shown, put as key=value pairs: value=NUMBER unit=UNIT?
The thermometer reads value=45 unit=°C
